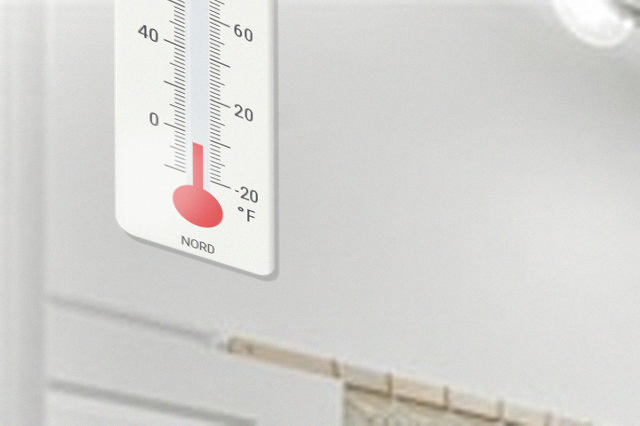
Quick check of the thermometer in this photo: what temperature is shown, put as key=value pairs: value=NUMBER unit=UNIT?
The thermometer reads value=-4 unit=°F
